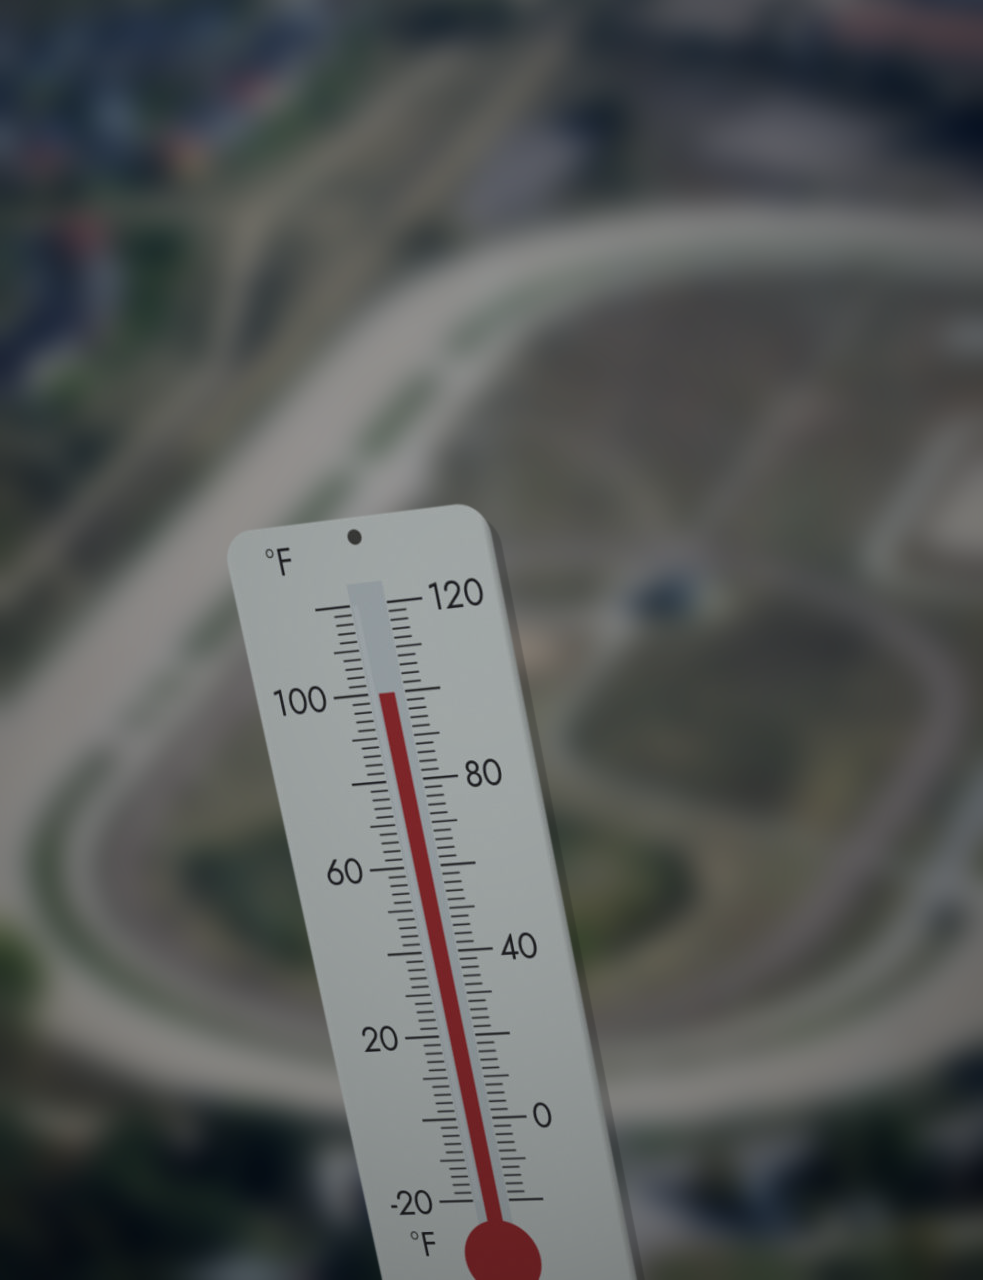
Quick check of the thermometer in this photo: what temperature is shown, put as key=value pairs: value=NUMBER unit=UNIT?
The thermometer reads value=100 unit=°F
